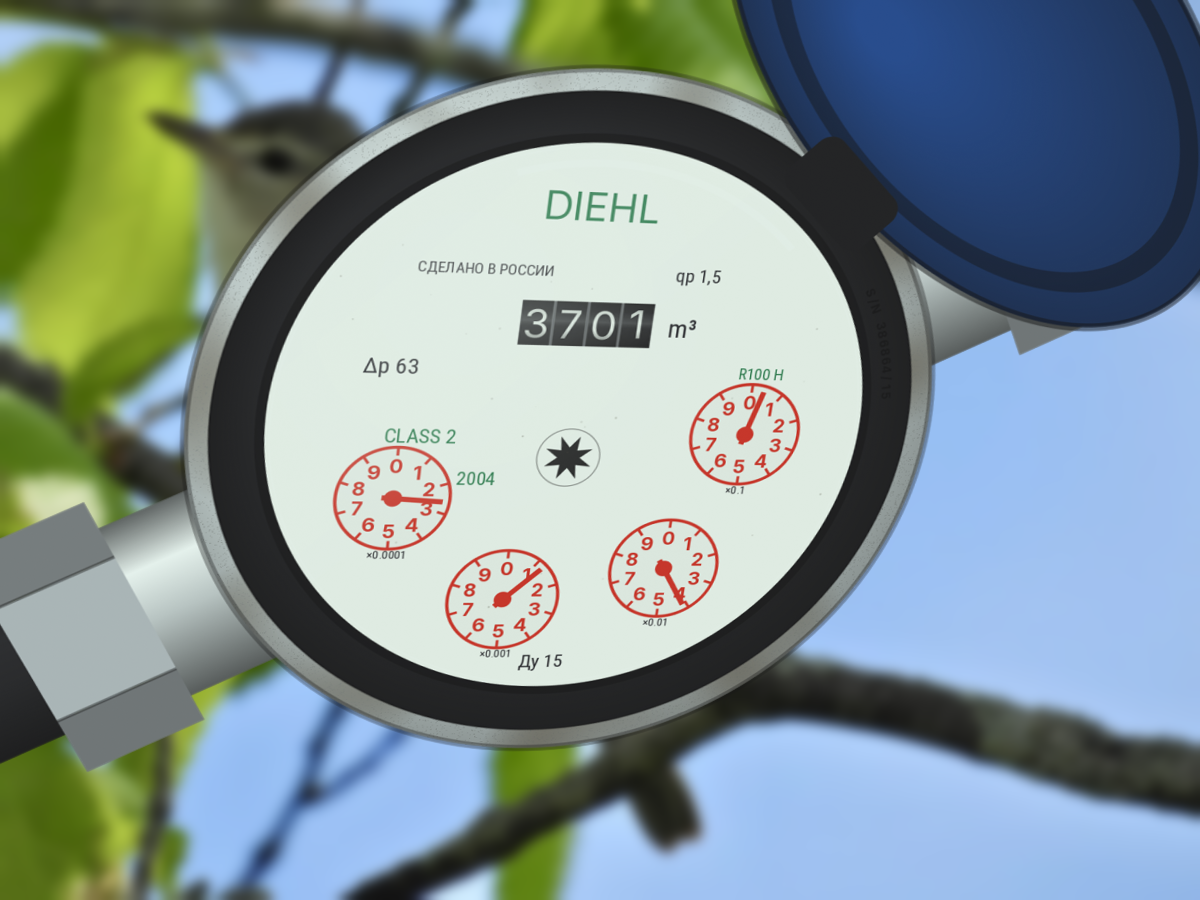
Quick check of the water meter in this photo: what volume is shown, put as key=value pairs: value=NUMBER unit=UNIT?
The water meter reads value=3701.0412 unit=m³
